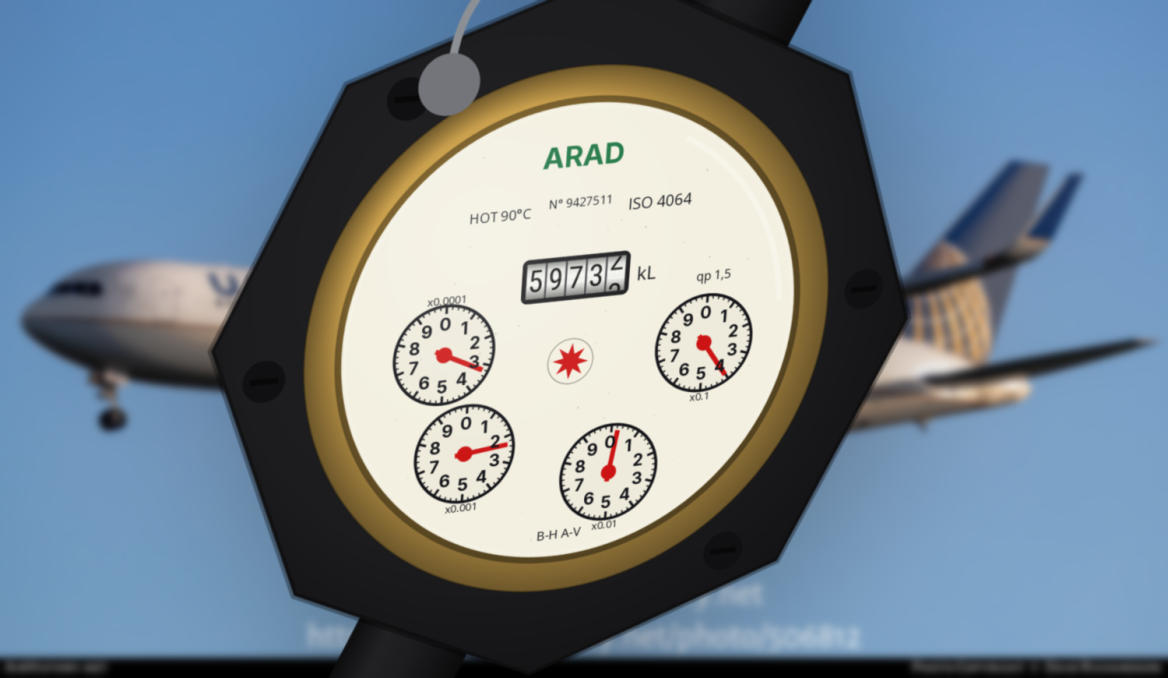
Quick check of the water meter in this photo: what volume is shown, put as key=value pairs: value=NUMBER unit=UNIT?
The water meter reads value=59732.4023 unit=kL
